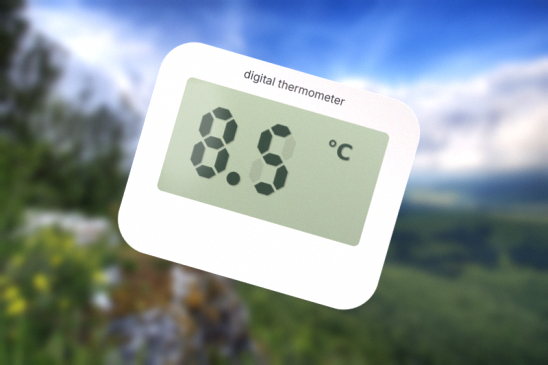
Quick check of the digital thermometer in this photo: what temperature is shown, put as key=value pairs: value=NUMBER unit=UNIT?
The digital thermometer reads value=8.5 unit=°C
